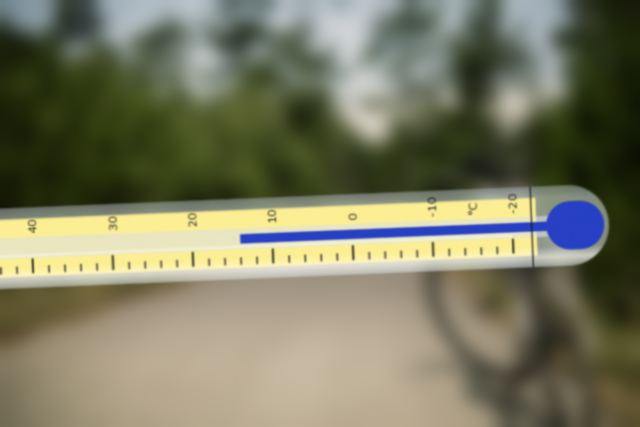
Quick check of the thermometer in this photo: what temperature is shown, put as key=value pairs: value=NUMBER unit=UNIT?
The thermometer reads value=14 unit=°C
